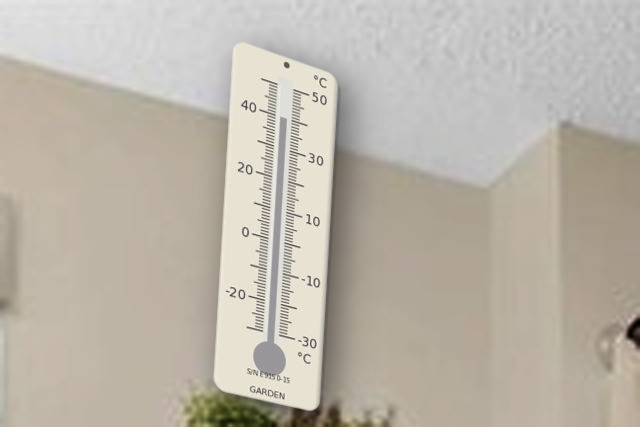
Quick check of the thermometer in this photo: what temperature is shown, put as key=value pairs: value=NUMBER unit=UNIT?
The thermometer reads value=40 unit=°C
